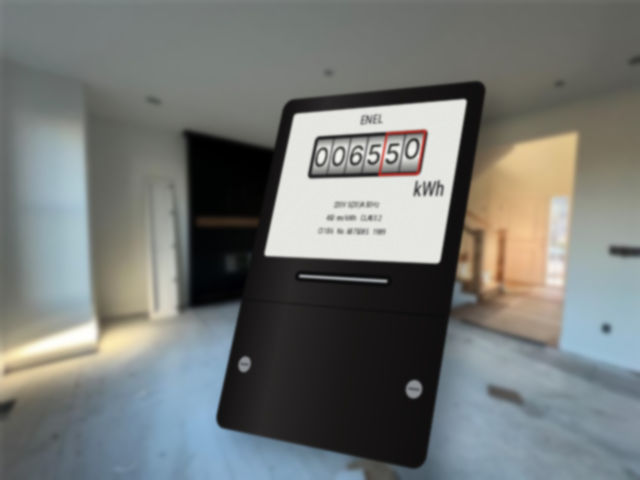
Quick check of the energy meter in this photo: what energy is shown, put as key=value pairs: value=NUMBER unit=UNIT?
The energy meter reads value=65.50 unit=kWh
